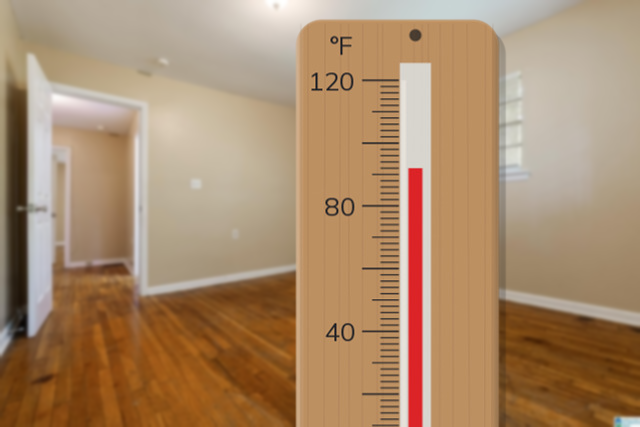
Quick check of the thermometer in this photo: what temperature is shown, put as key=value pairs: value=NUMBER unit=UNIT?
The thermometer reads value=92 unit=°F
